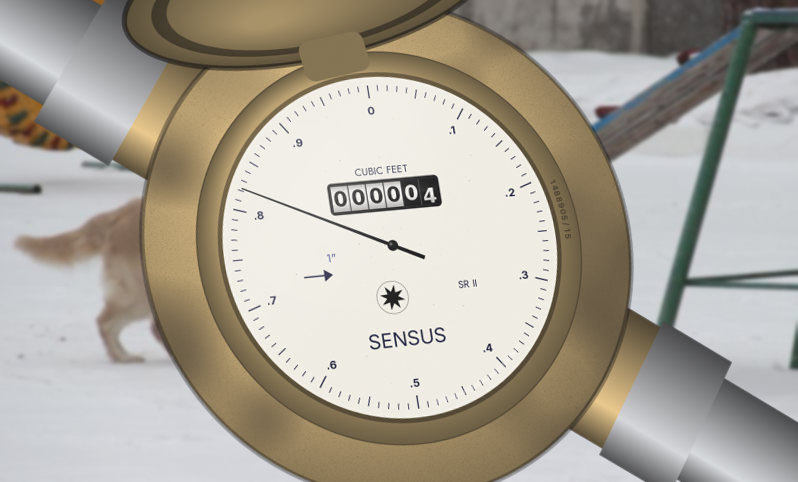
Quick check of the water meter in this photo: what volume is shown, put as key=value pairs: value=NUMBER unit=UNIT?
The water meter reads value=3.82 unit=ft³
